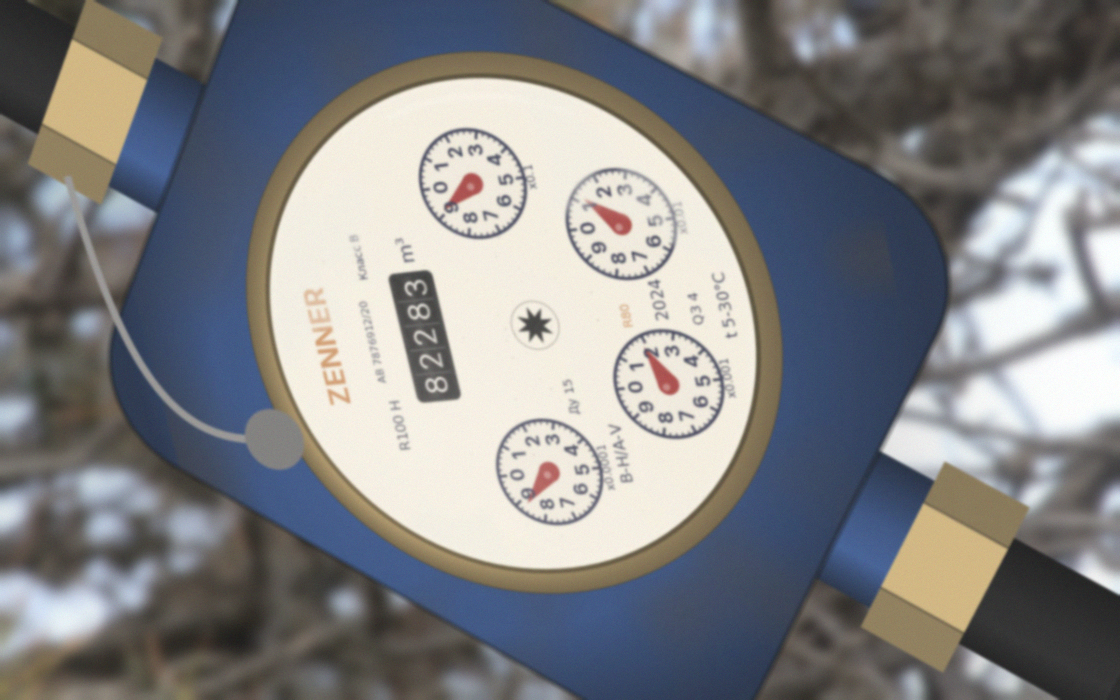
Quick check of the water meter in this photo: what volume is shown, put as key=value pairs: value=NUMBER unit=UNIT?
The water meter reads value=82282.9118 unit=m³
